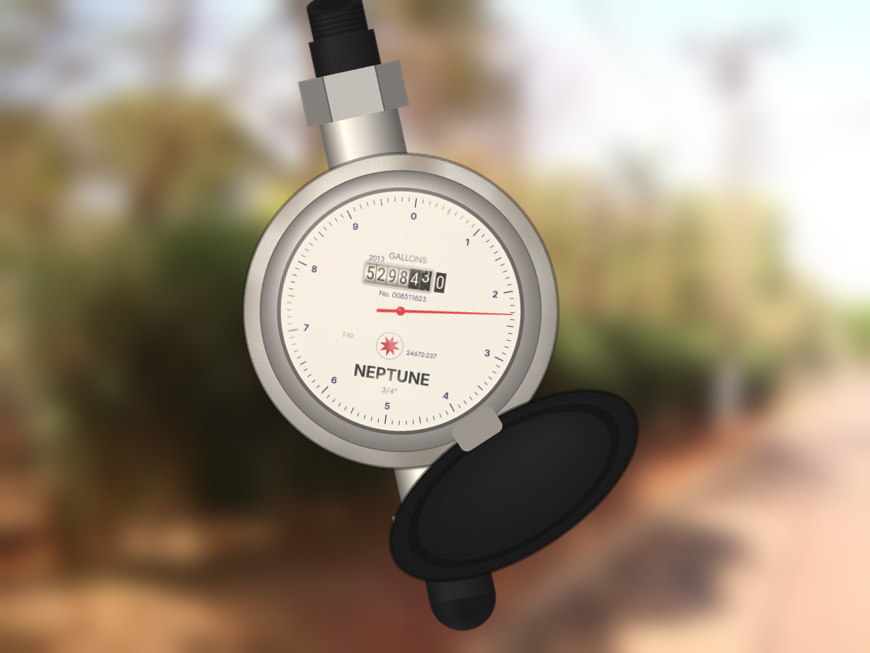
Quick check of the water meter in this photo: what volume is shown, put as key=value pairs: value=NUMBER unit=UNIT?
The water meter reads value=5298432.3 unit=gal
